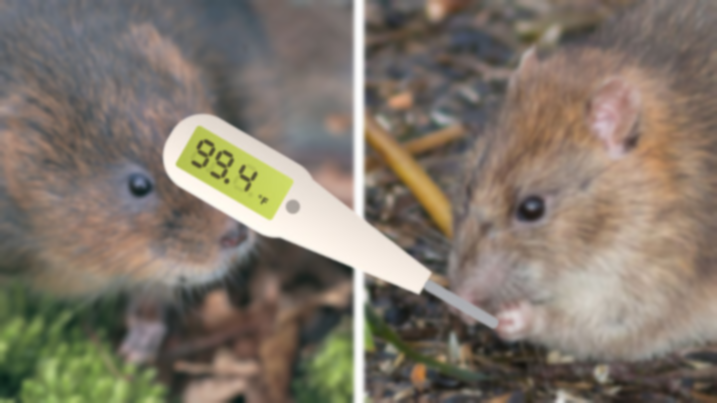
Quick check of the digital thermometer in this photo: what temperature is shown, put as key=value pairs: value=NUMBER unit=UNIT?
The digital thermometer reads value=99.4 unit=°F
